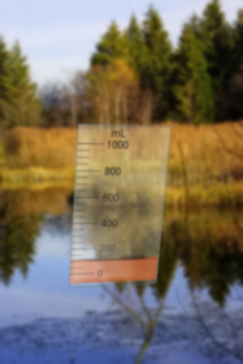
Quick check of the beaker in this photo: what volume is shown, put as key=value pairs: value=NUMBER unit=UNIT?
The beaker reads value=100 unit=mL
